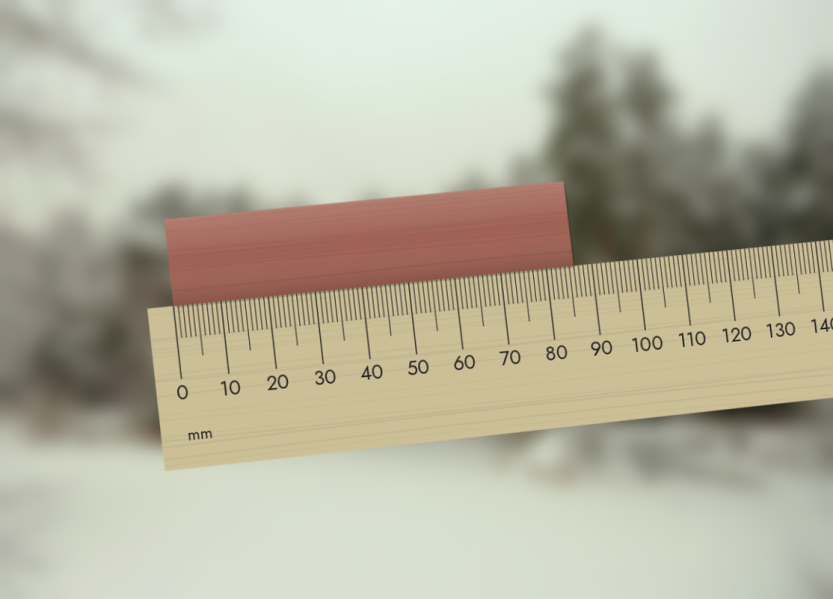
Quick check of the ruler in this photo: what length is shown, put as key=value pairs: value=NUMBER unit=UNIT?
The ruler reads value=86 unit=mm
